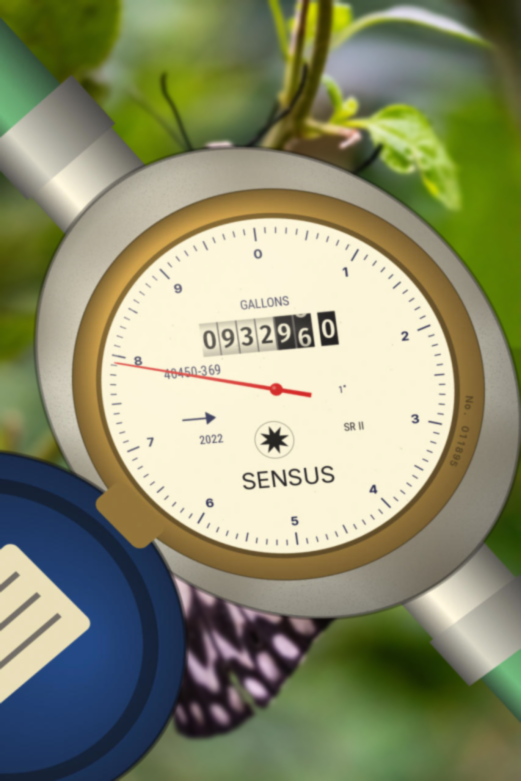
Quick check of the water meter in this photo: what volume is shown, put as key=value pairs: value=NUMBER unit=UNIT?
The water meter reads value=932957.9 unit=gal
